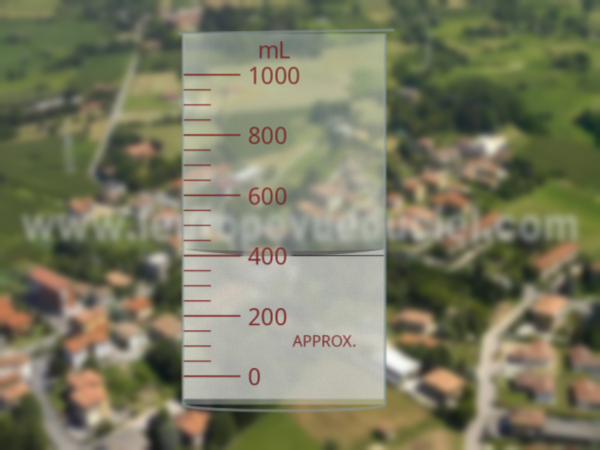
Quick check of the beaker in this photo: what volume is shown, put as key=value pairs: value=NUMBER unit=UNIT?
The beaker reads value=400 unit=mL
